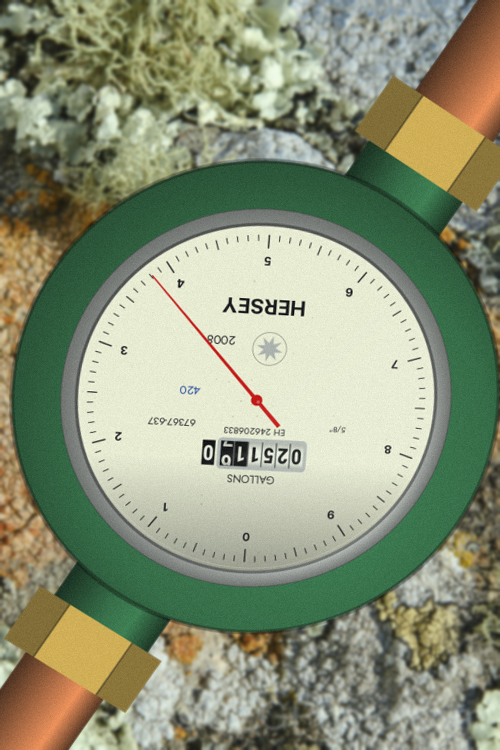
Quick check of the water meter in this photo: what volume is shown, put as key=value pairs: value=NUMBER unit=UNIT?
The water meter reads value=251163.8 unit=gal
